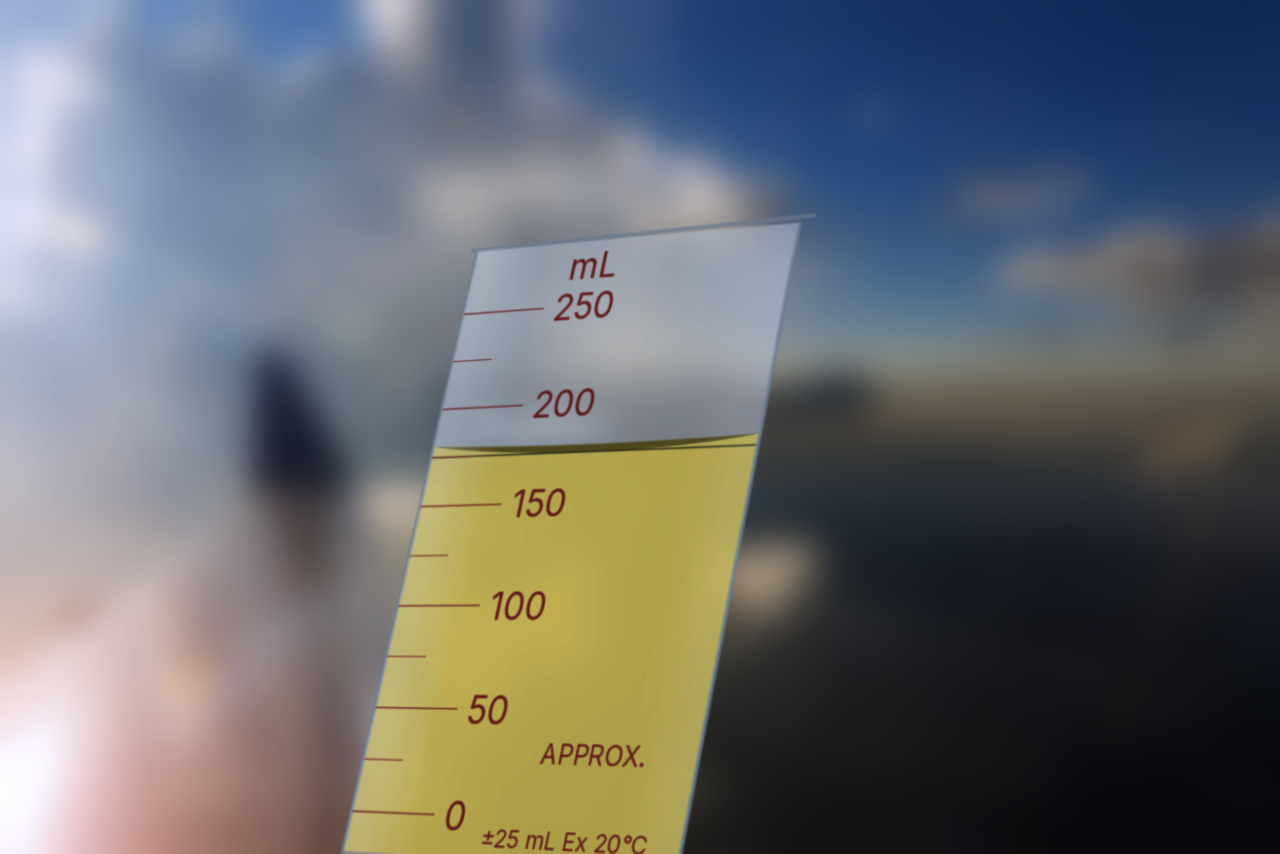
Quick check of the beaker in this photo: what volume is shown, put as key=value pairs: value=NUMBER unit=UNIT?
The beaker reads value=175 unit=mL
